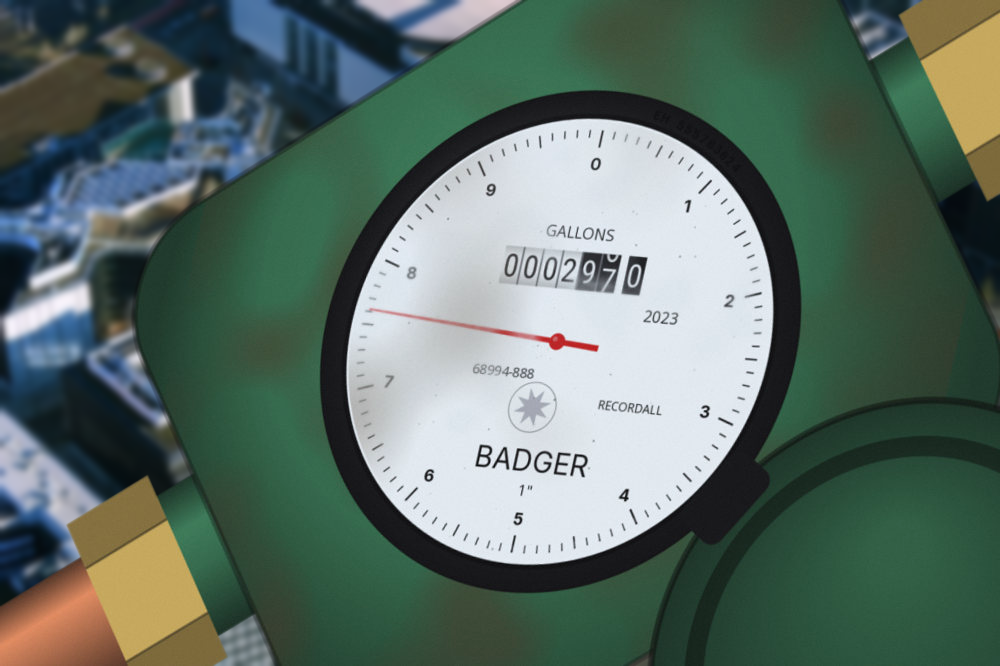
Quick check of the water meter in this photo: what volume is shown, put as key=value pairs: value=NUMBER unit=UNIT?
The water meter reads value=2967.6 unit=gal
